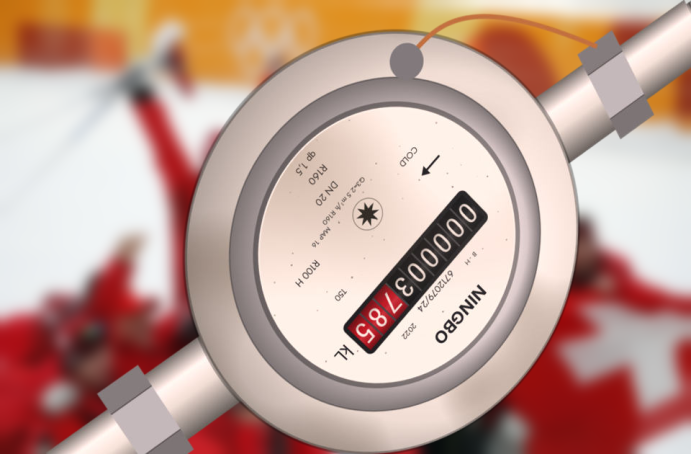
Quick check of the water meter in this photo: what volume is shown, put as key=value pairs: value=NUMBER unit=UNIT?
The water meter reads value=3.785 unit=kL
